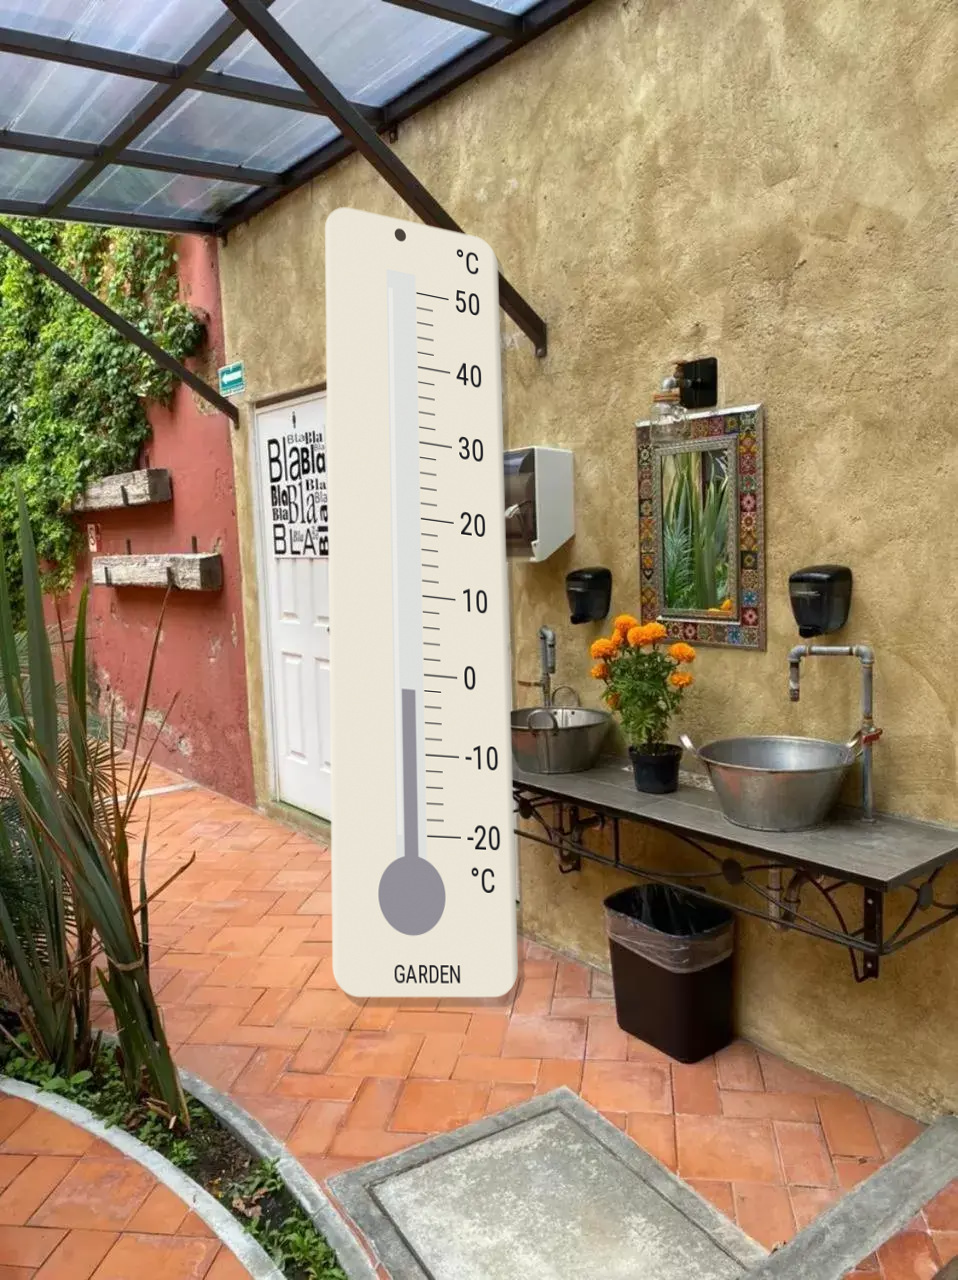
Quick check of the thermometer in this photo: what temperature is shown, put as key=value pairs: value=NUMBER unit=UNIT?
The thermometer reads value=-2 unit=°C
